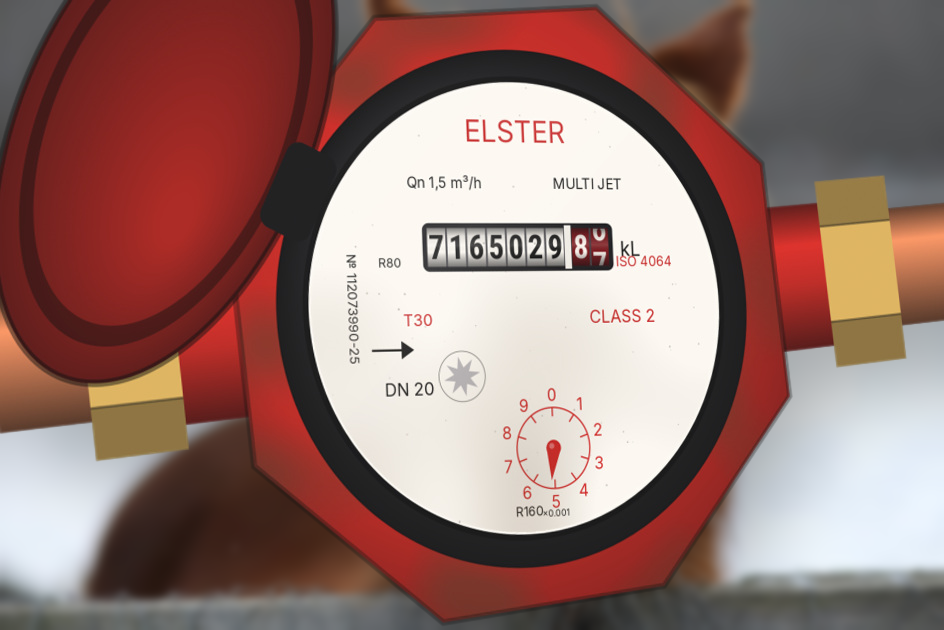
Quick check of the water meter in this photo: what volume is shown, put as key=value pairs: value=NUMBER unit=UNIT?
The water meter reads value=7165029.865 unit=kL
